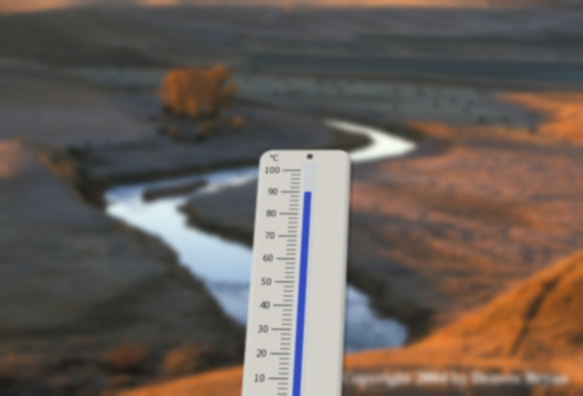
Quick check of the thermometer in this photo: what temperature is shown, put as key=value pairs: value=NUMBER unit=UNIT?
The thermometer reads value=90 unit=°C
